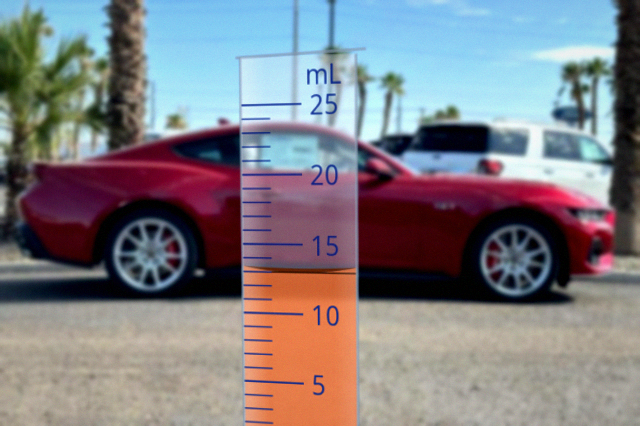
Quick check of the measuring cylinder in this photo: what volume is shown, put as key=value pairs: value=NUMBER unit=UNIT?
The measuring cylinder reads value=13 unit=mL
